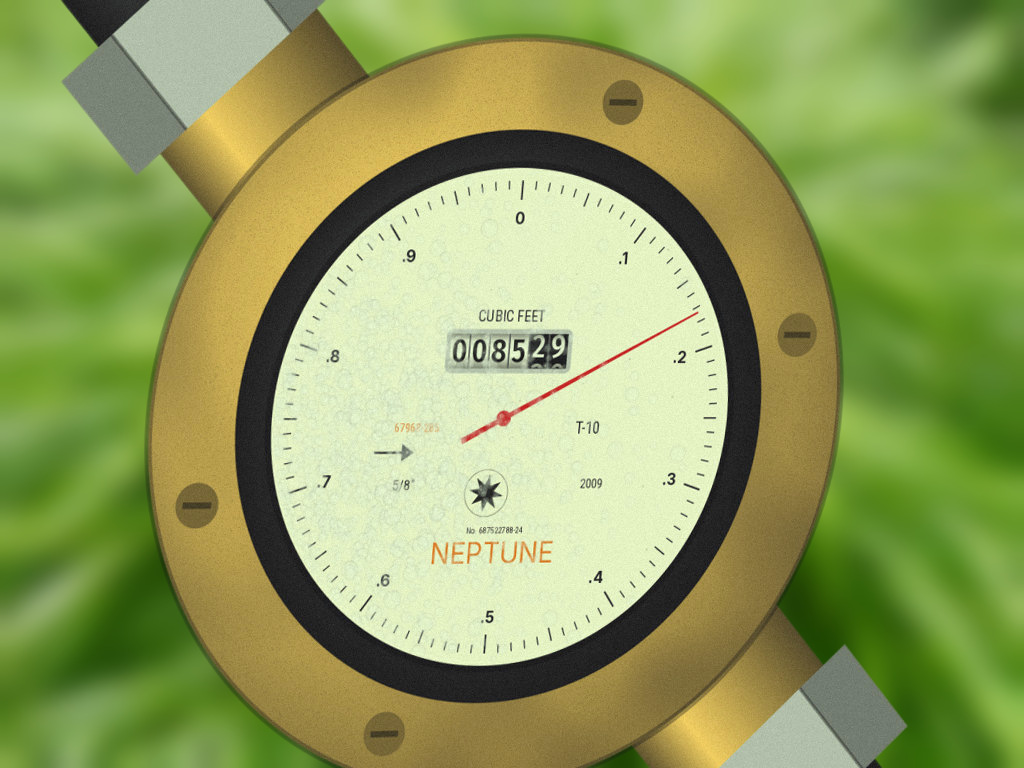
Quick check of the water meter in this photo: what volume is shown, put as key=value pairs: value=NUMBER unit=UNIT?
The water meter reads value=8529.17 unit=ft³
